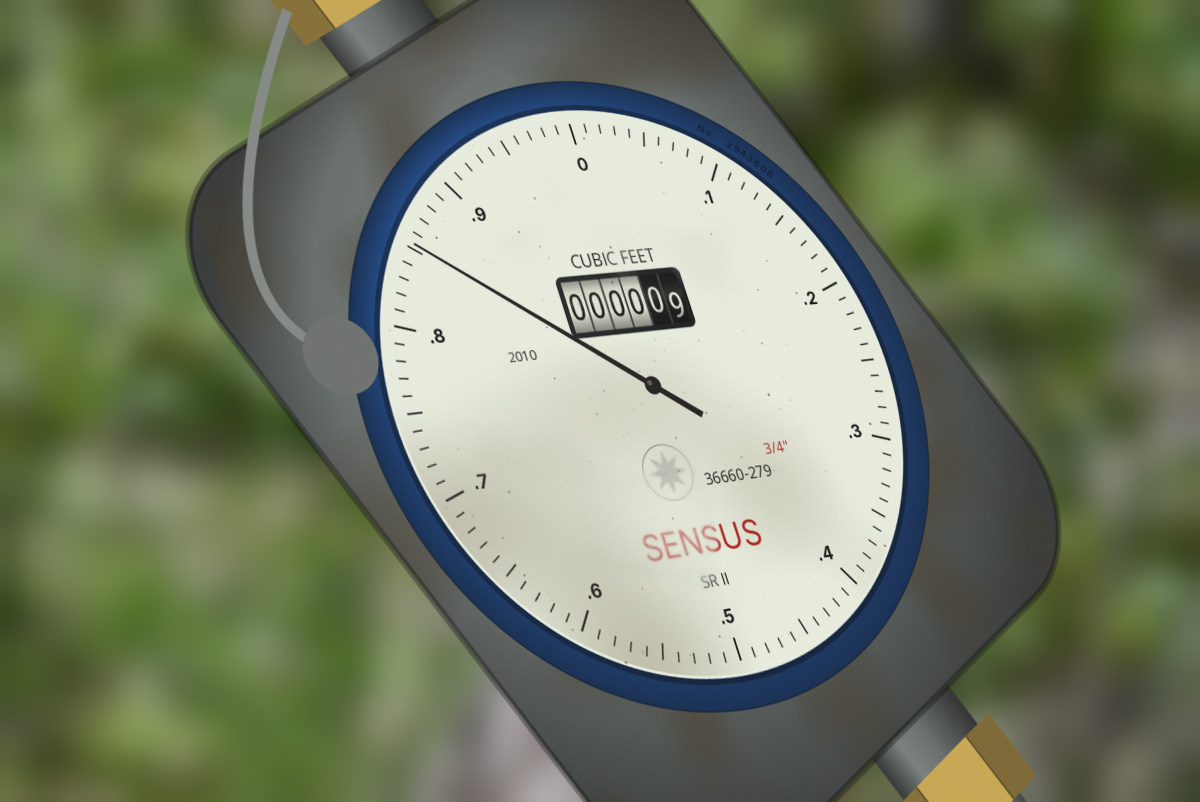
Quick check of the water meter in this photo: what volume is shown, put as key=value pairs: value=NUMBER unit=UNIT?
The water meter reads value=8.85 unit=ft³
